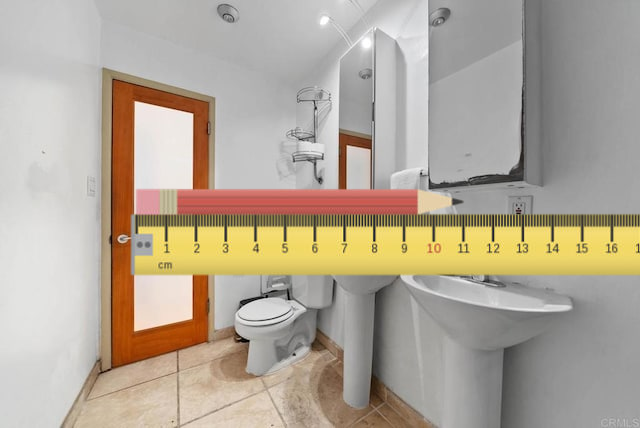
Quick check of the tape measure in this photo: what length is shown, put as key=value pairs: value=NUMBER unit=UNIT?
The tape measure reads value=11 unit=cm
